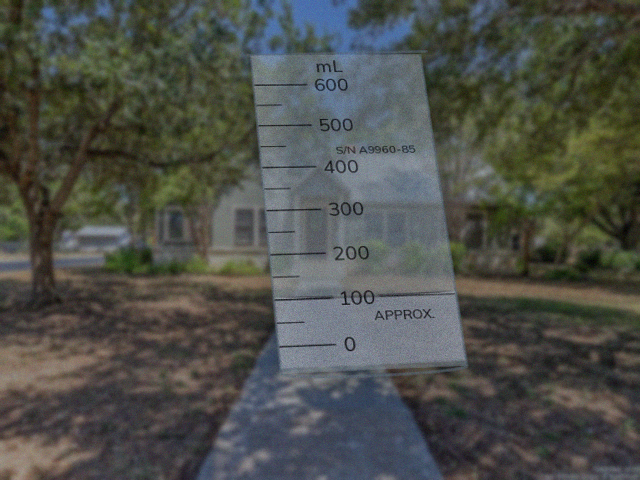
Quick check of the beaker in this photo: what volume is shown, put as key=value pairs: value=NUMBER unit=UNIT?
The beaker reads value=100 unit=mL
